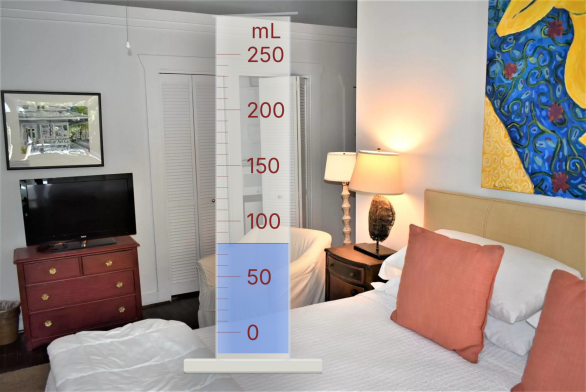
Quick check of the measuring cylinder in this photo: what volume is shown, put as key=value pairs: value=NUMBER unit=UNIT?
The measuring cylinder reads value=80 unit=mL
